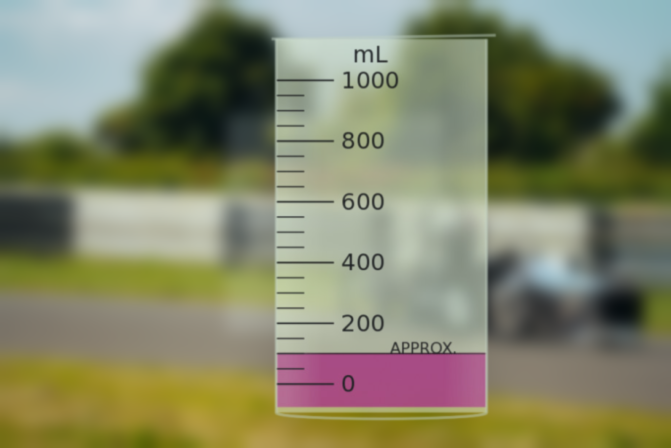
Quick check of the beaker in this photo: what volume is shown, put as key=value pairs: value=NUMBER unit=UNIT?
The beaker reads value=100 unit=mL
